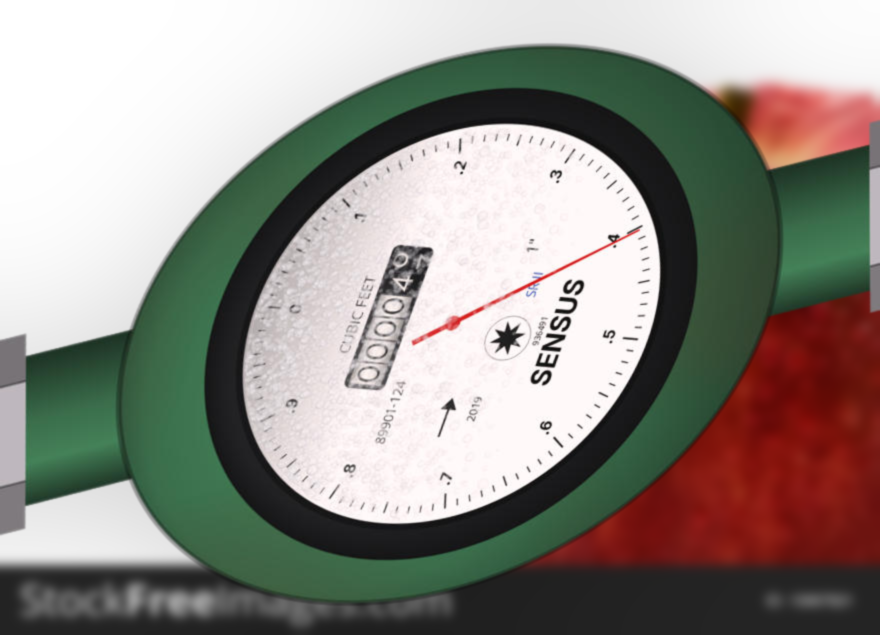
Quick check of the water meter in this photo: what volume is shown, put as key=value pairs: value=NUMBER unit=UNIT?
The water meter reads value=46.40 unit=ft³
